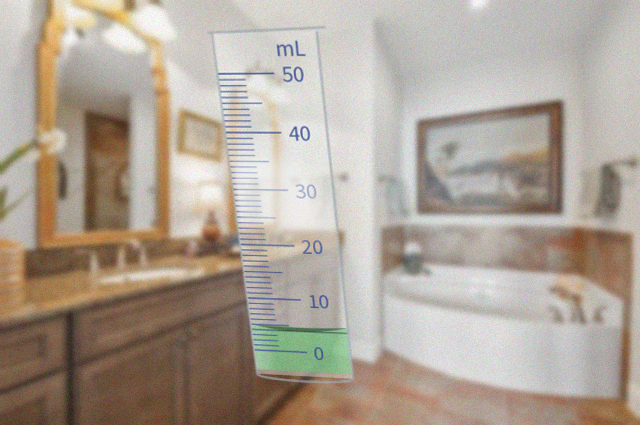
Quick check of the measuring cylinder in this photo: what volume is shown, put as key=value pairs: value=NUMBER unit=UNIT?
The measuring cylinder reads value=4 unit=mL
